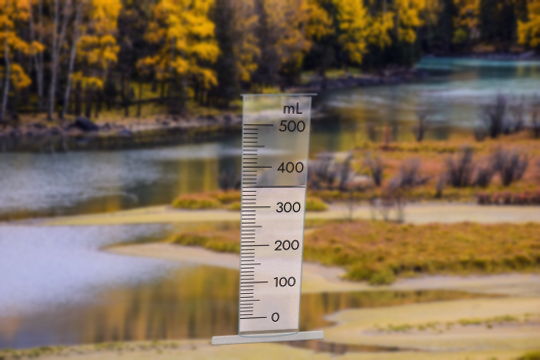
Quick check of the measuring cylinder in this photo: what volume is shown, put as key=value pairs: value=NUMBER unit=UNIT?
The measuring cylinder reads value=350 unit=mL
